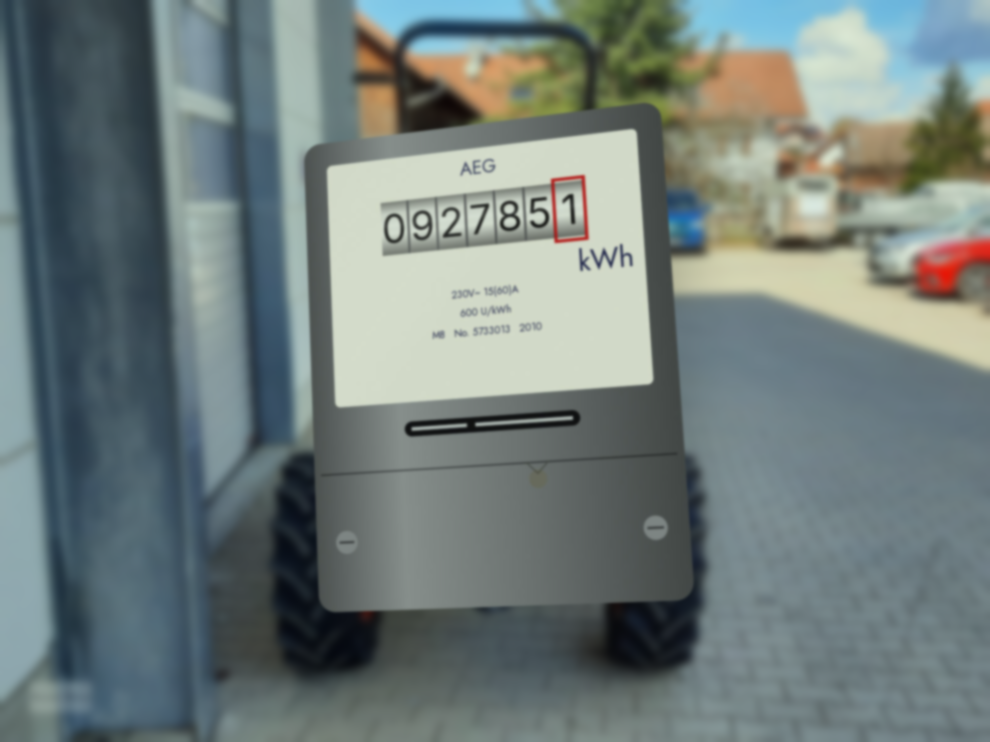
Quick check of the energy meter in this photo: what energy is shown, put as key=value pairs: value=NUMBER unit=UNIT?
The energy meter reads value=92785.1 unit=kWh
